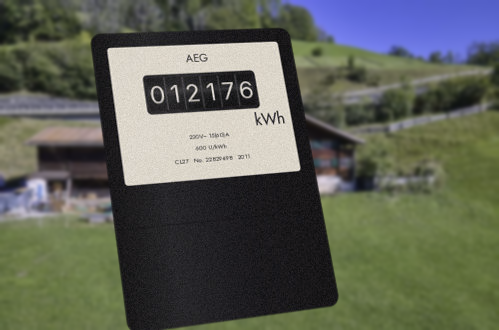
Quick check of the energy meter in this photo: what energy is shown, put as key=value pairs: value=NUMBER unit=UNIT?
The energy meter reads value=12176 unit=kWh
